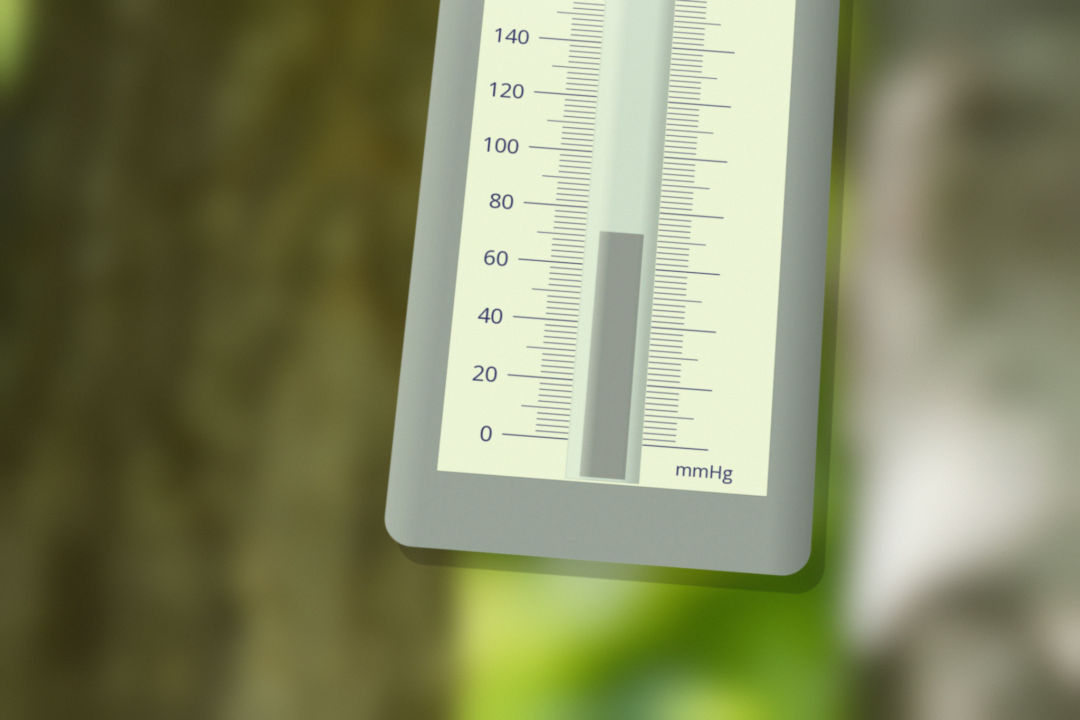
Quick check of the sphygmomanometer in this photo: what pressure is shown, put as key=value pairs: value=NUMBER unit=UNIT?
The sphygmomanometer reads value=72 unit=mmHg
